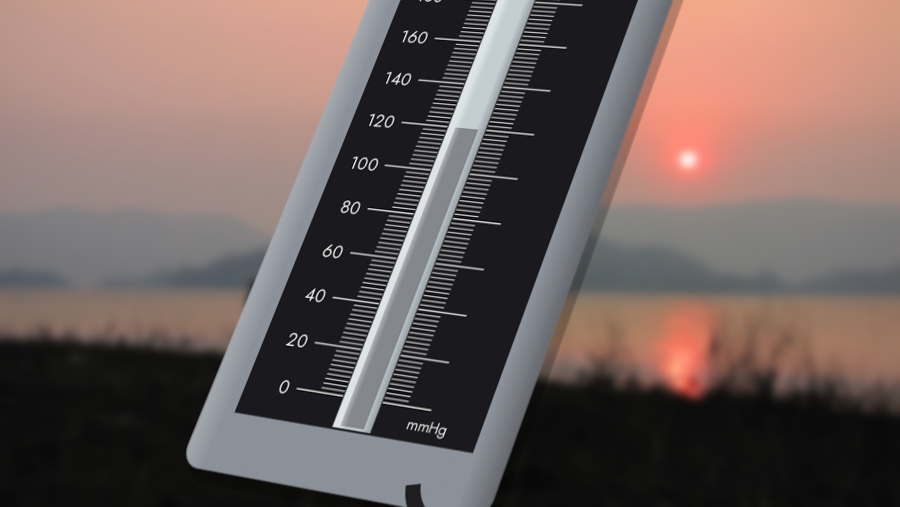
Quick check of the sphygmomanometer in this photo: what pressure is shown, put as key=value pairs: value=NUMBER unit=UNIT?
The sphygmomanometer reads value=120 unit=mmHg
